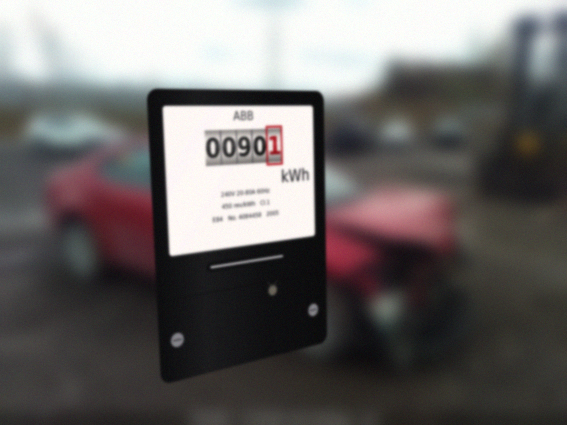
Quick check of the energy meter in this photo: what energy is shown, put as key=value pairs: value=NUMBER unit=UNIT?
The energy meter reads value=90.1 unit=kWh
